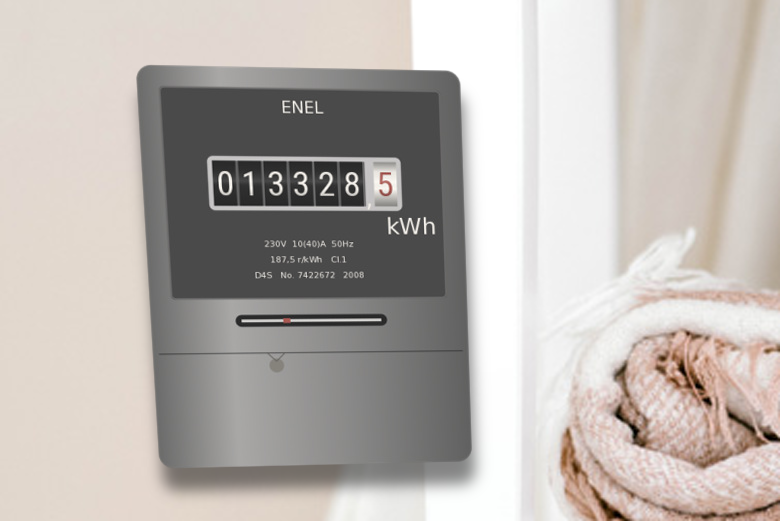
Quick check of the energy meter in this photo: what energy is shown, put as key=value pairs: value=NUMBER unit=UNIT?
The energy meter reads value=13328.5 unit=kWh
